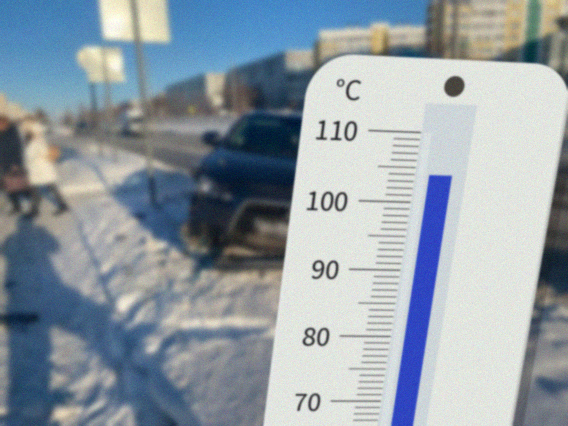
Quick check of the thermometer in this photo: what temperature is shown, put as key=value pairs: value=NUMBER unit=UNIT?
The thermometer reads value=104 unit=°C
